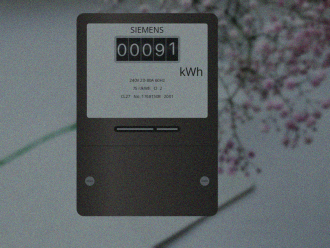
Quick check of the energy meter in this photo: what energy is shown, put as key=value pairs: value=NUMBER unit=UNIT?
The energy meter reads value=91 unit=kWh
